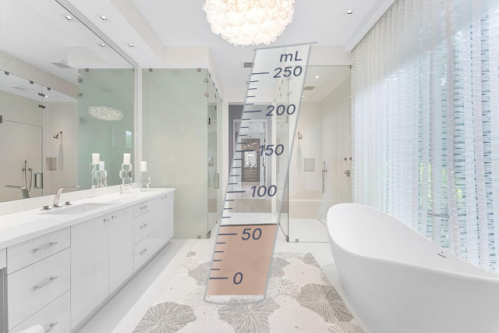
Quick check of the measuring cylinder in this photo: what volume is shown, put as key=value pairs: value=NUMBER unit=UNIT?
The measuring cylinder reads value=60 unit=mL
